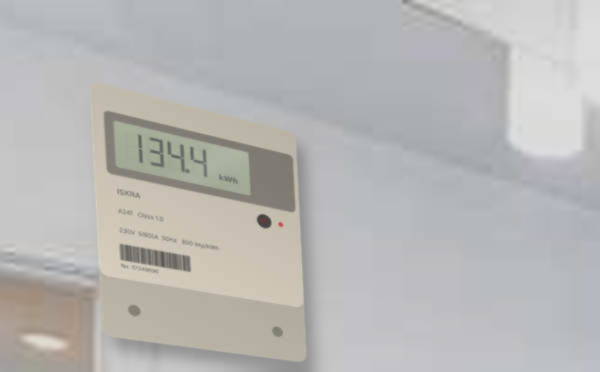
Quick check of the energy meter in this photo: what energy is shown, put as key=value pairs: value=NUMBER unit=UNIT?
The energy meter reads value=134.4 unit=kWh
